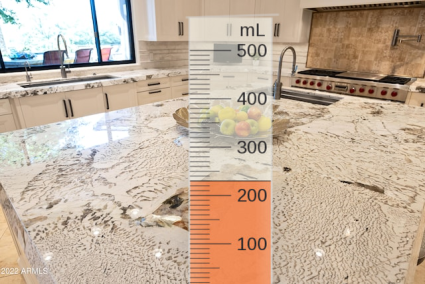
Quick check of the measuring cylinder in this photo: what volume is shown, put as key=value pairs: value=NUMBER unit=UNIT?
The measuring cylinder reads value=230 unit=mL
